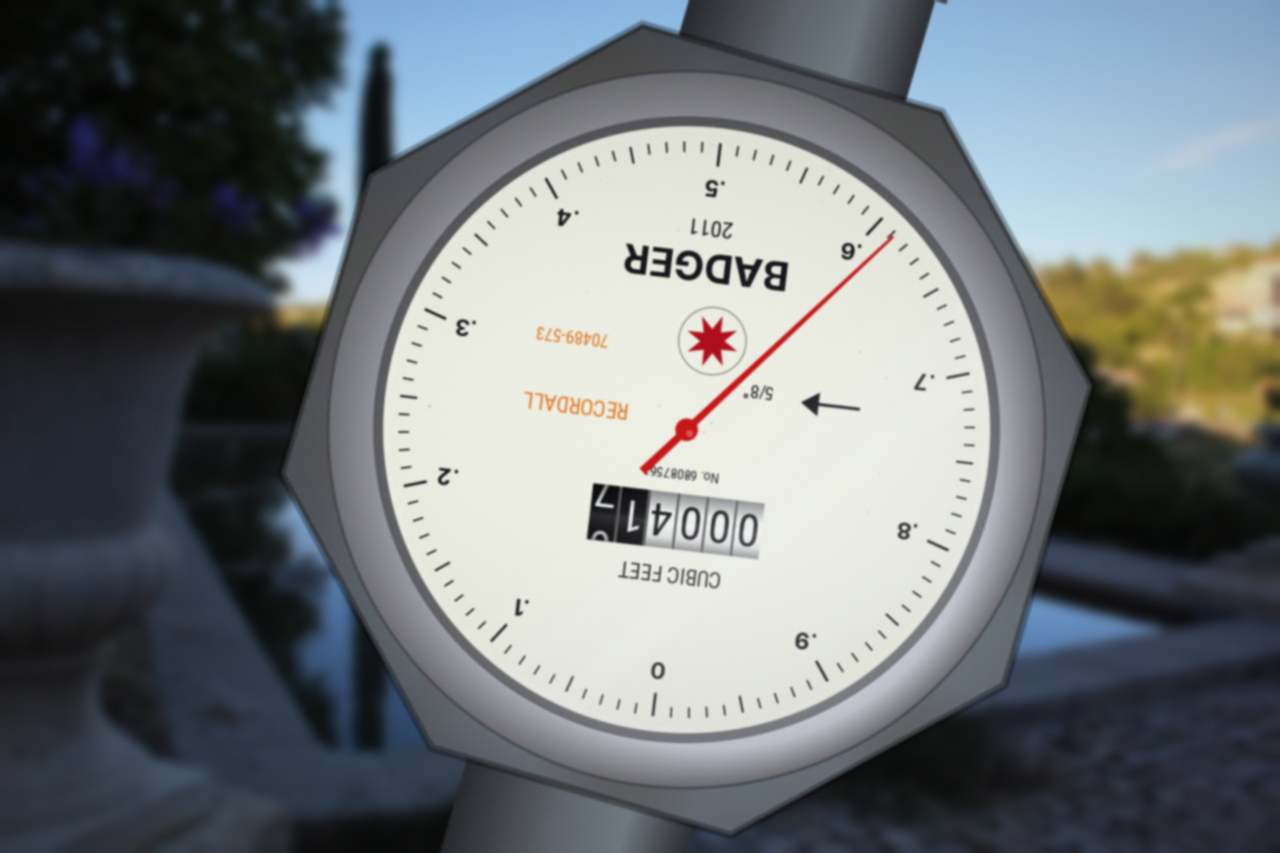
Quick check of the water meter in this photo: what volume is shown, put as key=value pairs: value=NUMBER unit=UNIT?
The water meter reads value=416.61 unit=ft³
